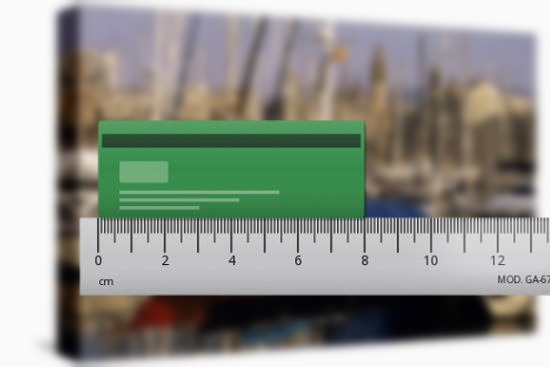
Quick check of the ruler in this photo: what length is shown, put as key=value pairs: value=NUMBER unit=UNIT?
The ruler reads value=8 unit=cm
